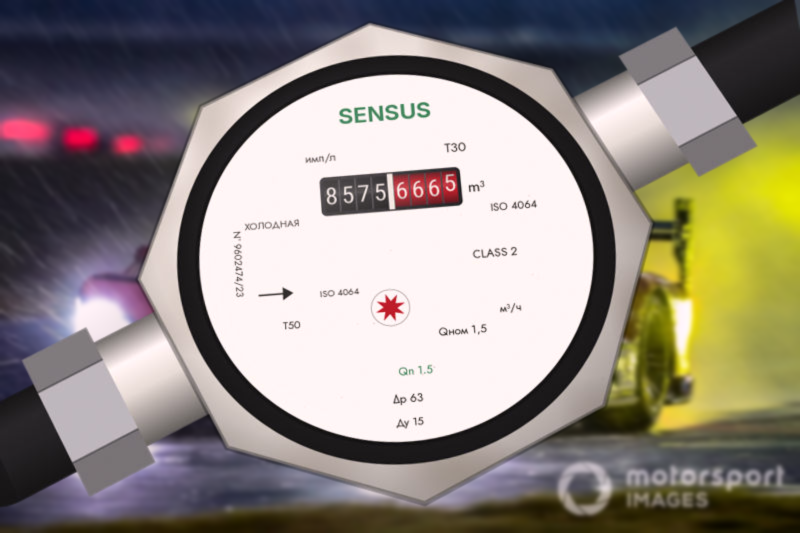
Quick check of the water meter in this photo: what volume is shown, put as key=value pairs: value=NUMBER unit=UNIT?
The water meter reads value=8575.6665 unit=m³
